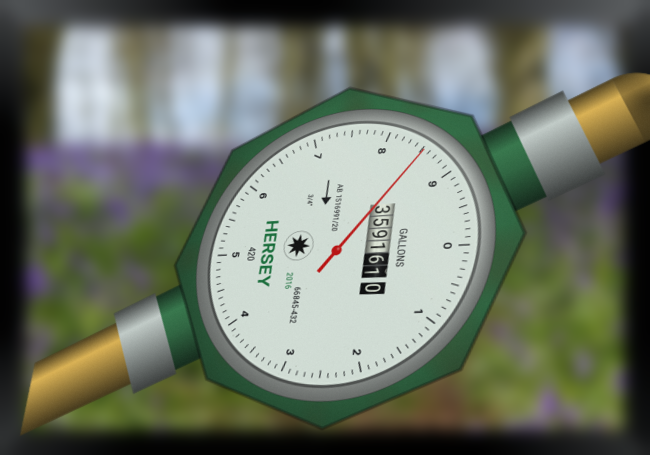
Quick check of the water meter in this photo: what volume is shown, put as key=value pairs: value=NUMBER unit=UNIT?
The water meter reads value=3591608.5 unit=gal
